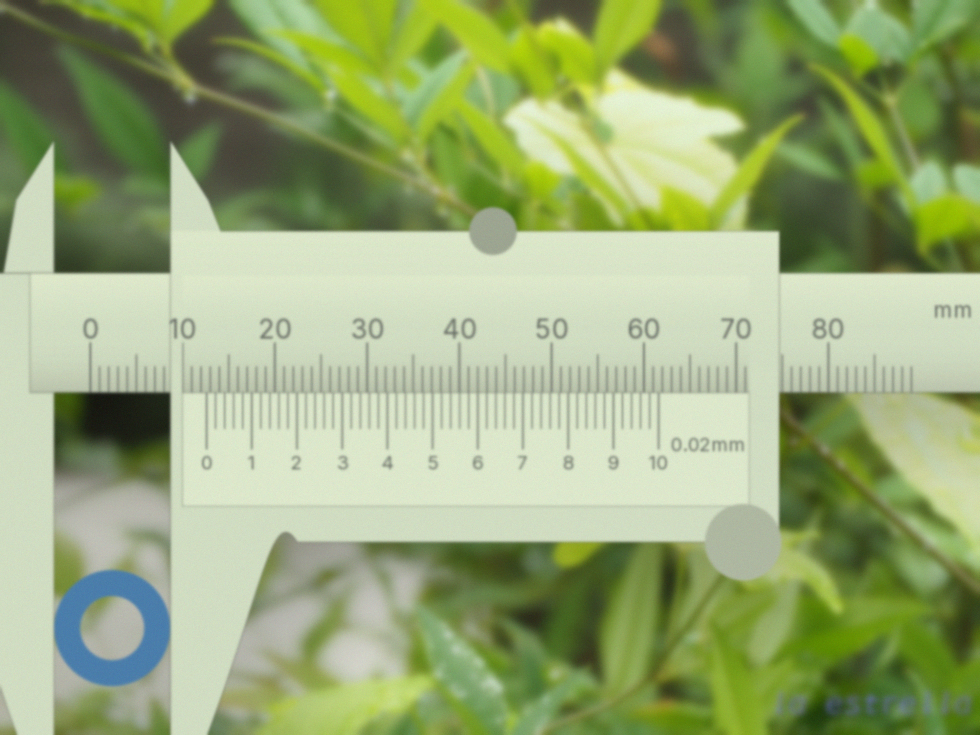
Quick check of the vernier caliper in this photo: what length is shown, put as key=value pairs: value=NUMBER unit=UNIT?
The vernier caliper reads value=12.6 unit=mm
